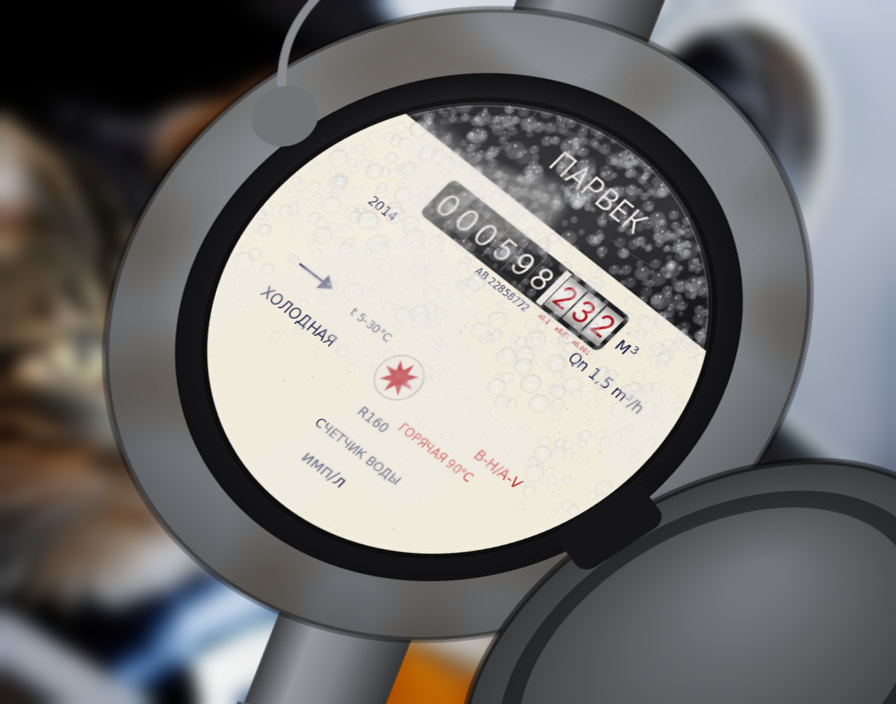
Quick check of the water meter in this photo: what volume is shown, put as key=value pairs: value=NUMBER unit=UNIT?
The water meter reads value=598.232 unit=m³
